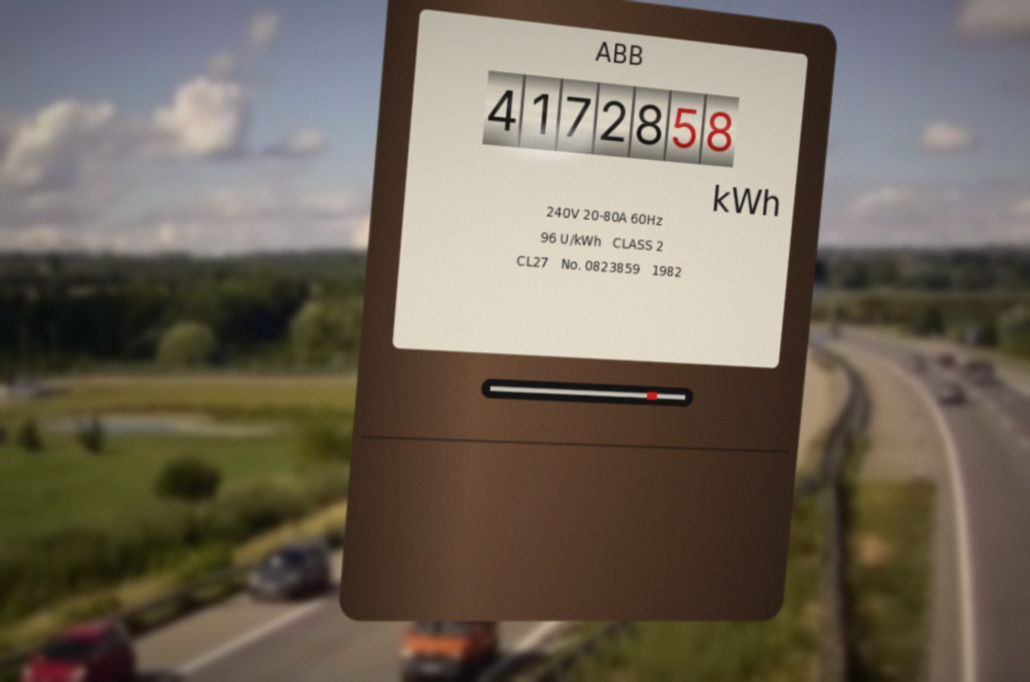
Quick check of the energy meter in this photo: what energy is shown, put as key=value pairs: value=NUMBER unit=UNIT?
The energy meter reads value=41728.58 unit=kWh
